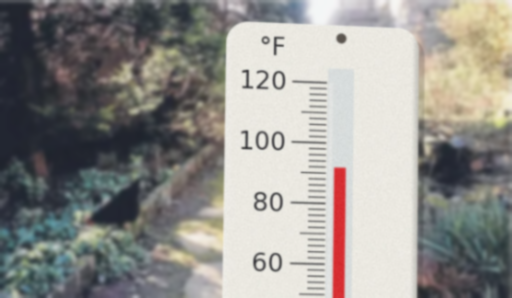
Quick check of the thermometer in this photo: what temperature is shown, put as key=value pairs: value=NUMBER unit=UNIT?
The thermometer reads value=92 unit=°F
